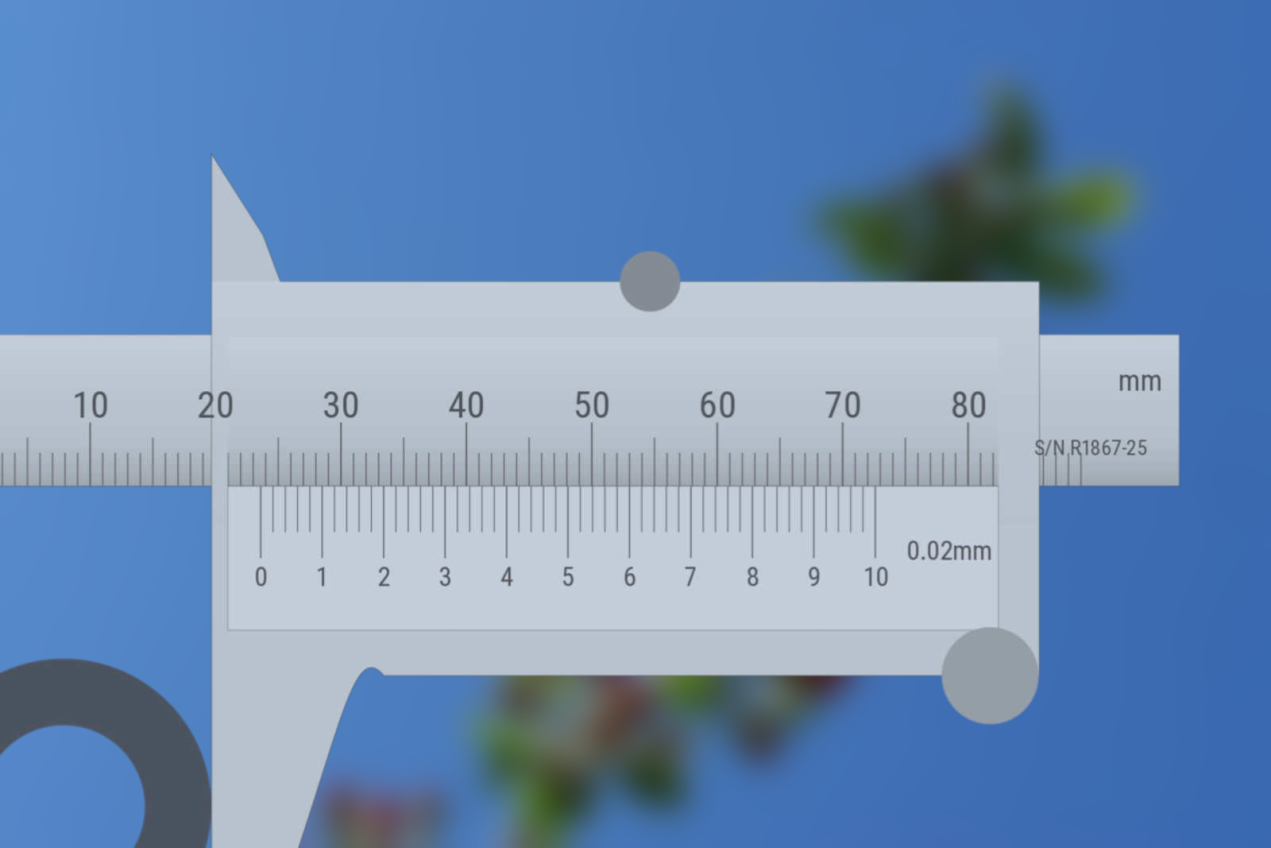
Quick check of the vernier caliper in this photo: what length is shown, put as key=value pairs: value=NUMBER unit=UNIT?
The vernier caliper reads value=23.6 unit=mm
